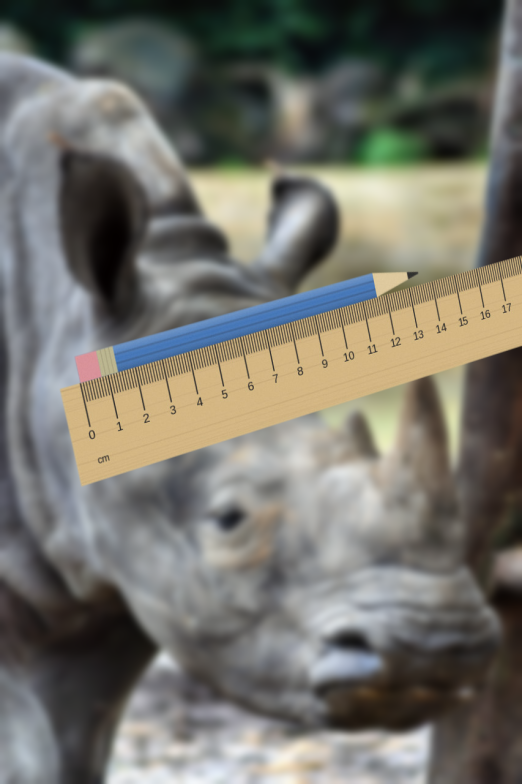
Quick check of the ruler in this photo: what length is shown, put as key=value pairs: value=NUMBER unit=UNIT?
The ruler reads value=13.5 unit=cm
